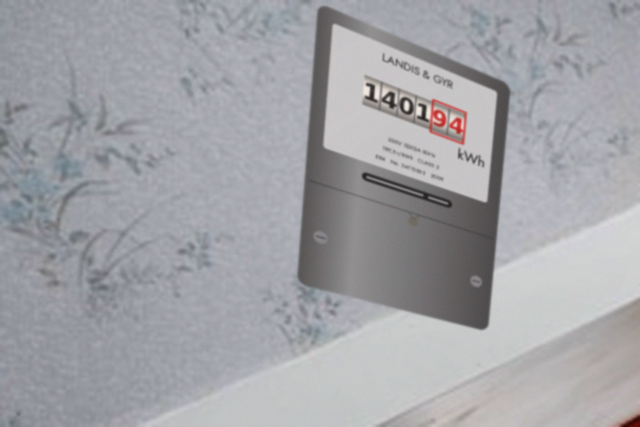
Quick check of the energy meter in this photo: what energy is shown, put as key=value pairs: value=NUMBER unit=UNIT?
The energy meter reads value=1401.94 unit=kWh
